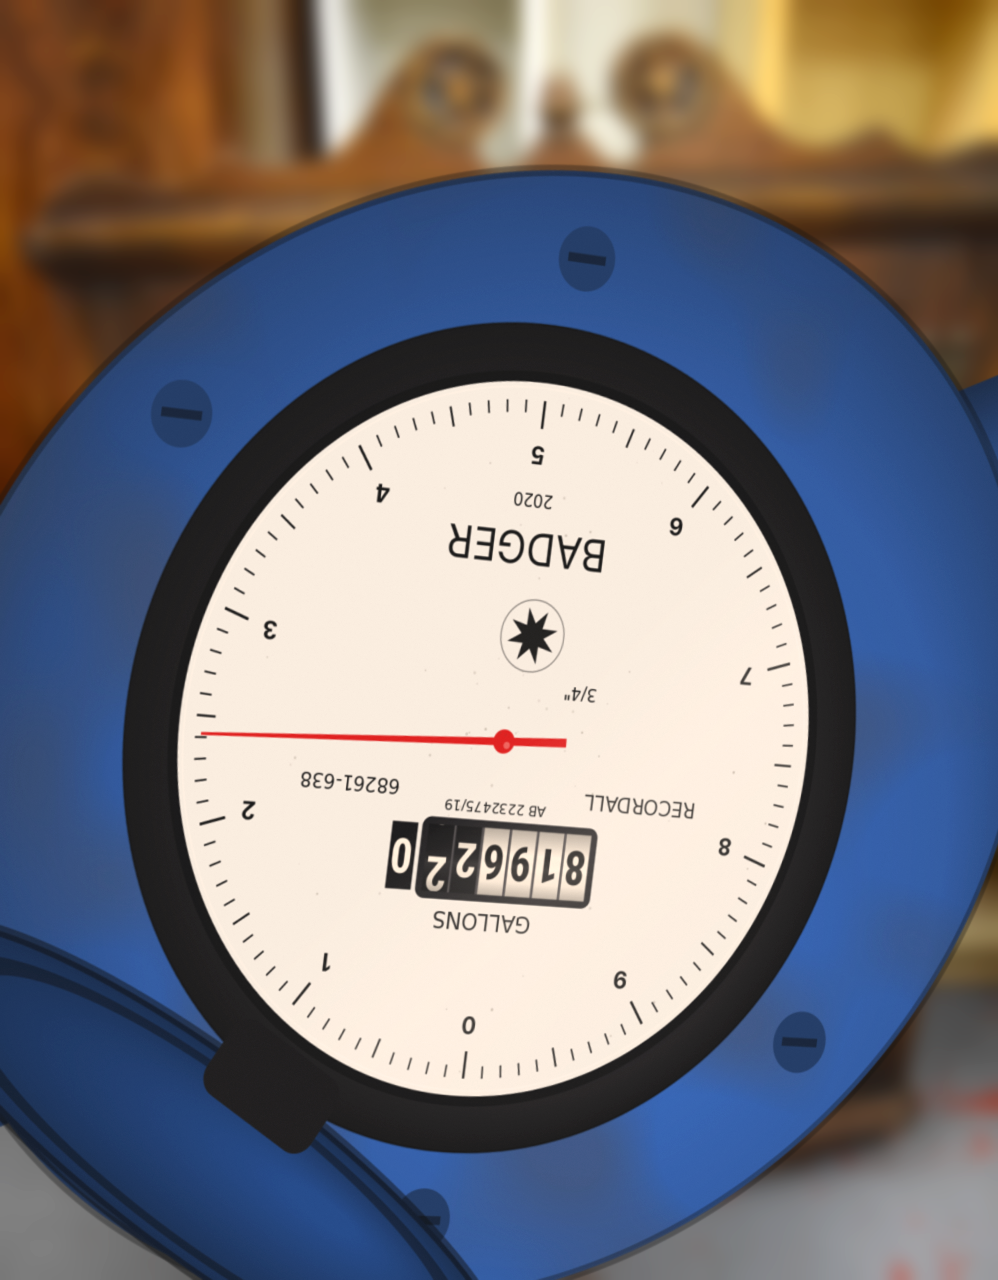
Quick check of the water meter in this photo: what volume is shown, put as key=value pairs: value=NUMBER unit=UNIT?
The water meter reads value=8196222.4 unit=gal
